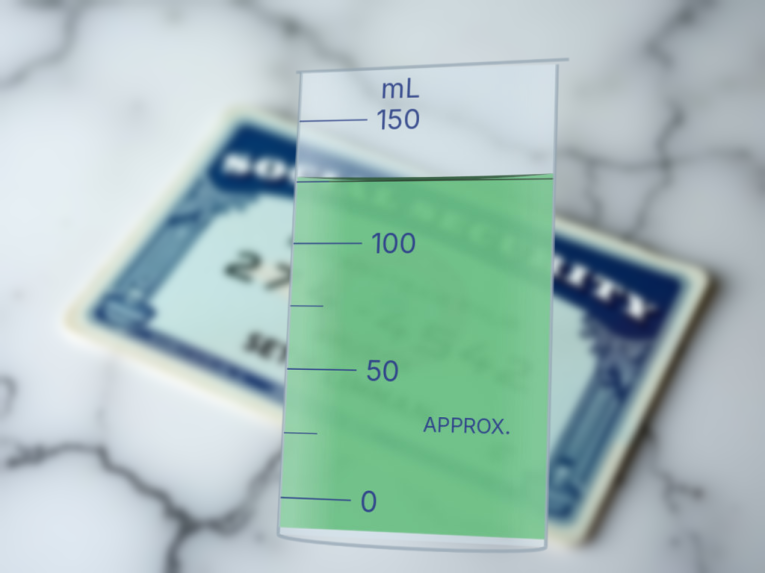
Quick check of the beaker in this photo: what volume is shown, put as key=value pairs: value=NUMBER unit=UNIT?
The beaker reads value=125 unit=mL
